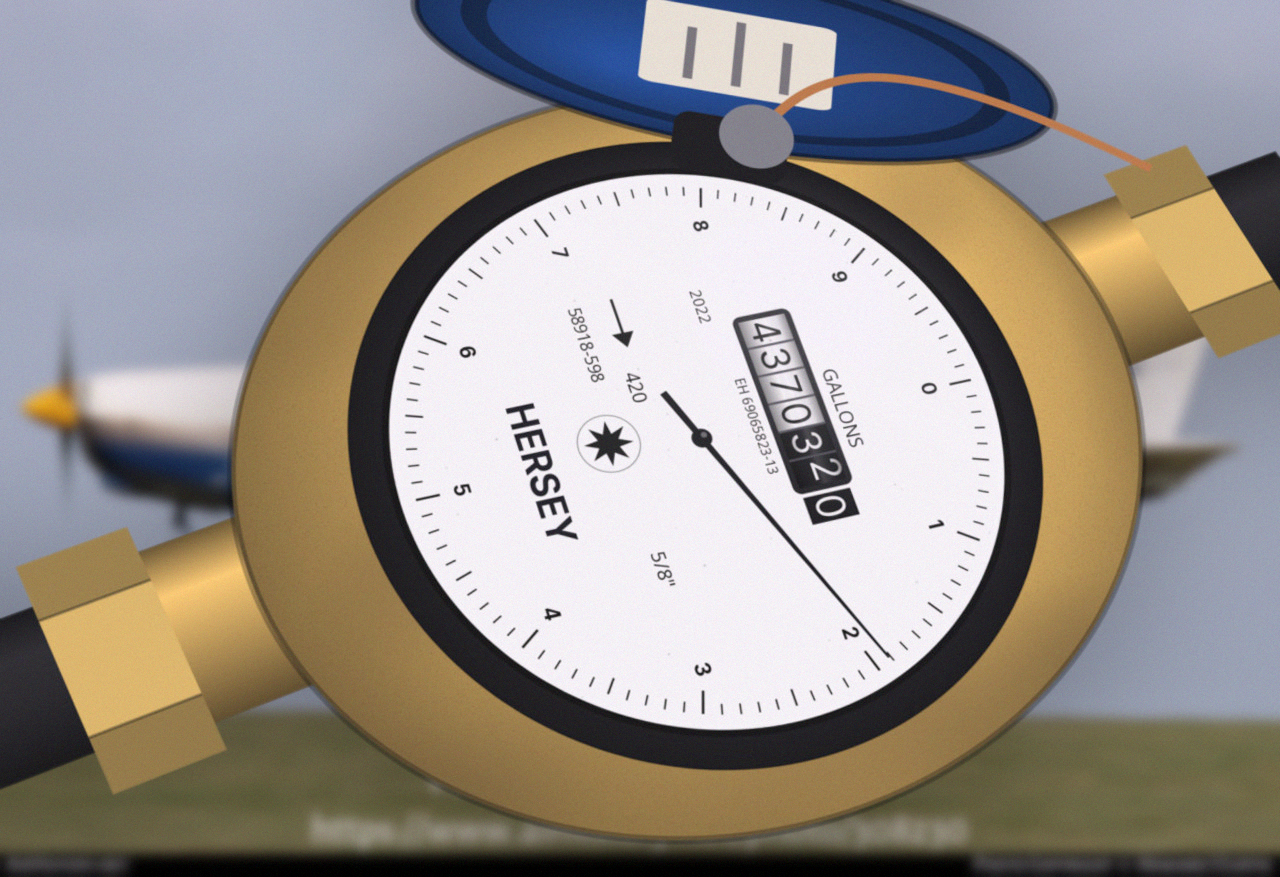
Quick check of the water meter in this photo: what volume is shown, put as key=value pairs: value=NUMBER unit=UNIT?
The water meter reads value=4370321.9 unit=gal
